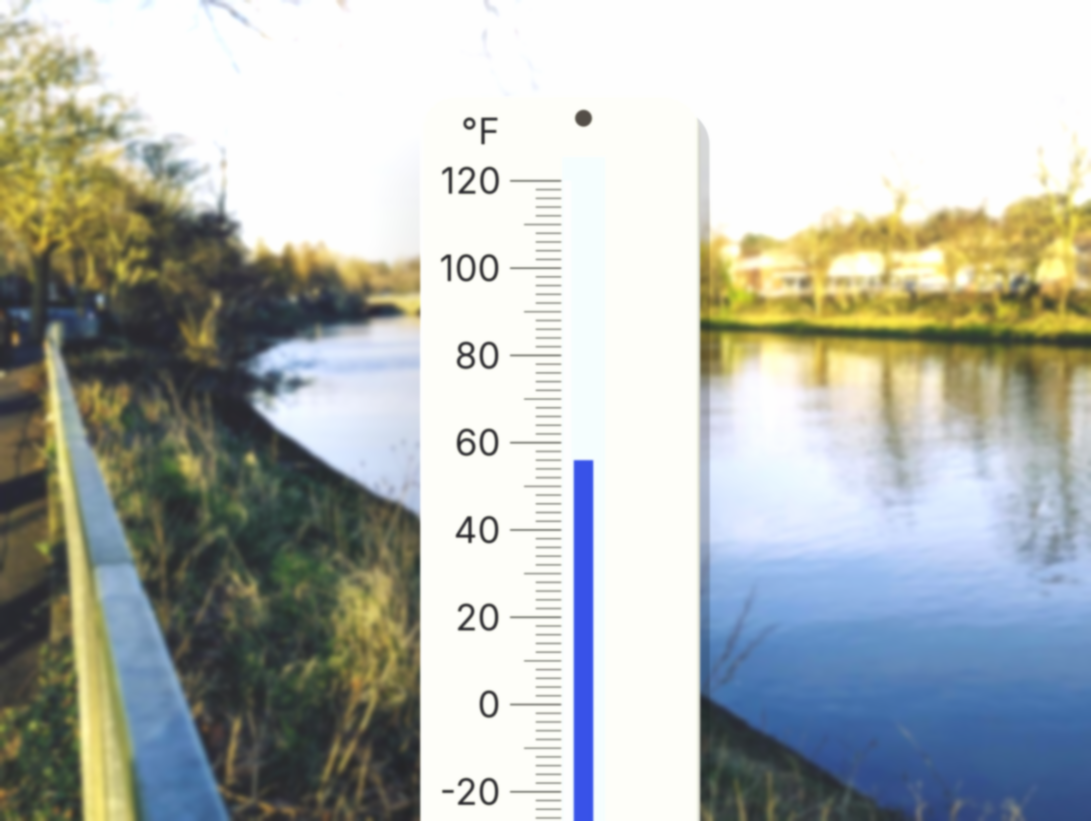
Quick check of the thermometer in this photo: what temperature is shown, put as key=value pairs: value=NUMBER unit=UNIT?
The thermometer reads value=56 unit=°F
